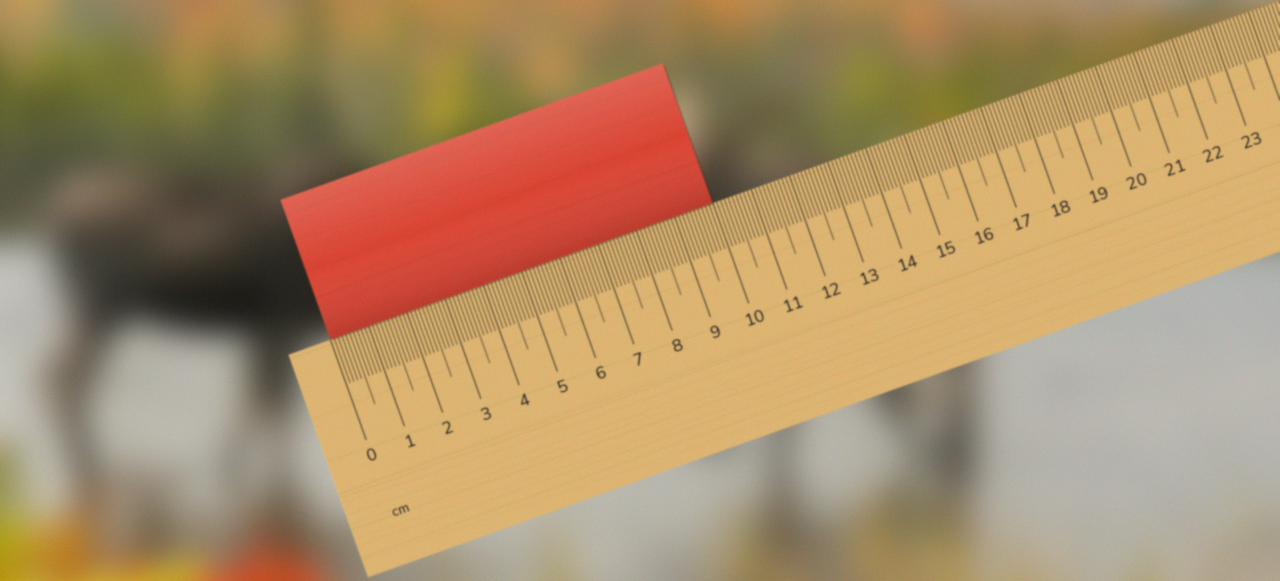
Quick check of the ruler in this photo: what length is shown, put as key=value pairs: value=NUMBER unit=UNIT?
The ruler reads value=10 unit=cm
